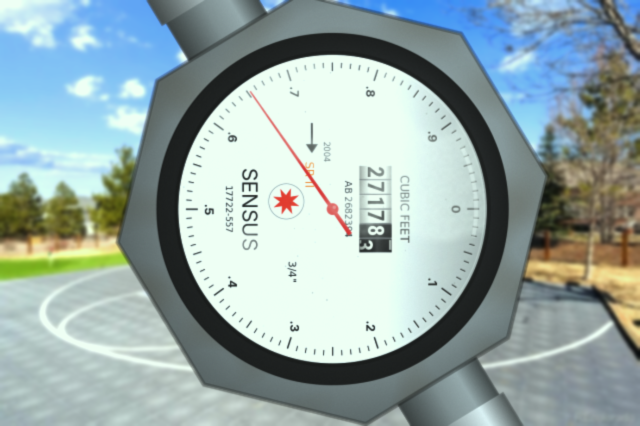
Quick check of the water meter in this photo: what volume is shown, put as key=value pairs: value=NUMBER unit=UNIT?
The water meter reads value=271782.65 unit=ft³
